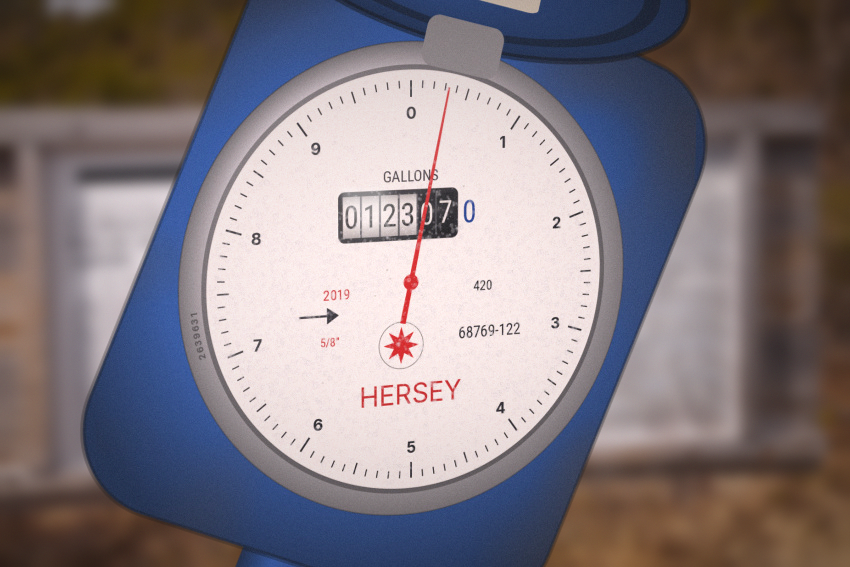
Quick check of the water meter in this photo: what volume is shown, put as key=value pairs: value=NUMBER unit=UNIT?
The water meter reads value=123070.3 unit=gal
